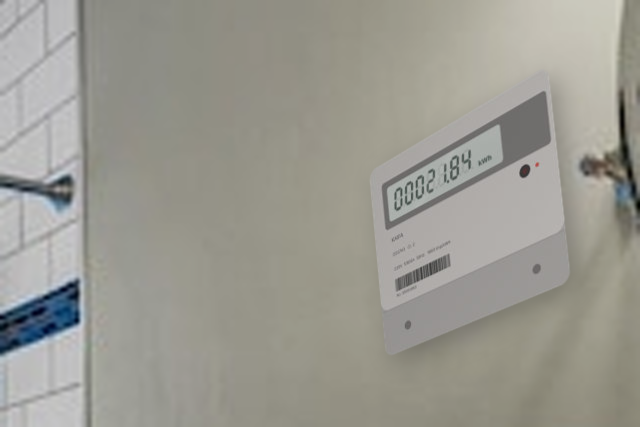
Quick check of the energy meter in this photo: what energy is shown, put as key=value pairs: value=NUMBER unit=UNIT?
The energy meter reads value=21.84 unit=kWh
